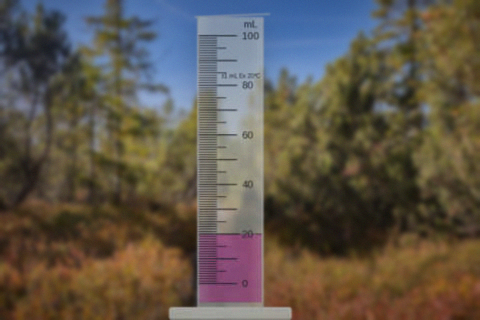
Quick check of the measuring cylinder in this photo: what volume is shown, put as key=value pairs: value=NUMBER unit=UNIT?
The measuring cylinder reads value=20 unit=mL
